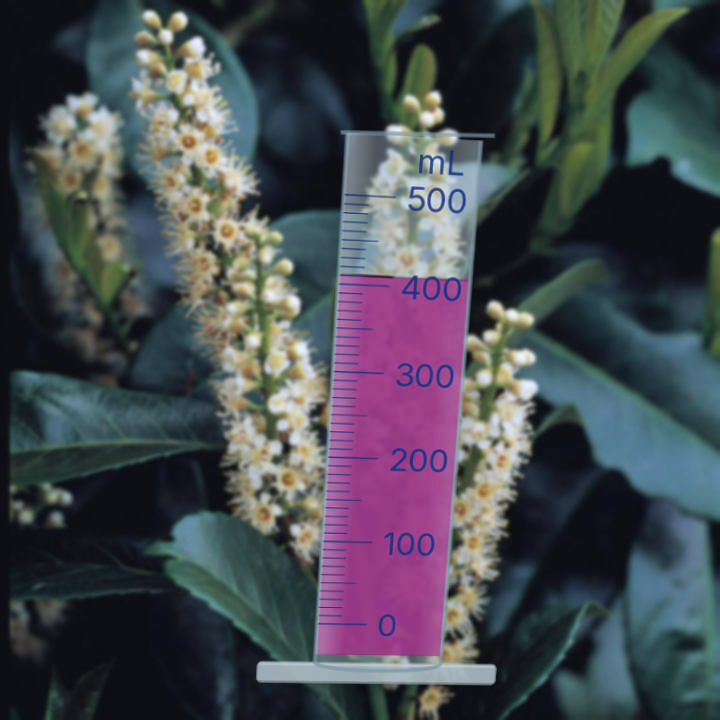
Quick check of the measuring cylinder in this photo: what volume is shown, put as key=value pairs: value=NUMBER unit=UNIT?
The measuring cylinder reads value=410 unit=mL
